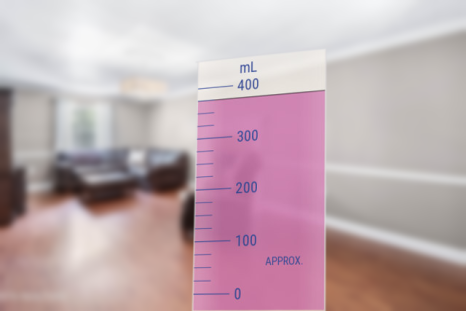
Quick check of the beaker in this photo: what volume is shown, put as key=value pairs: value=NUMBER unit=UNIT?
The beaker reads value=375 unit=mL
